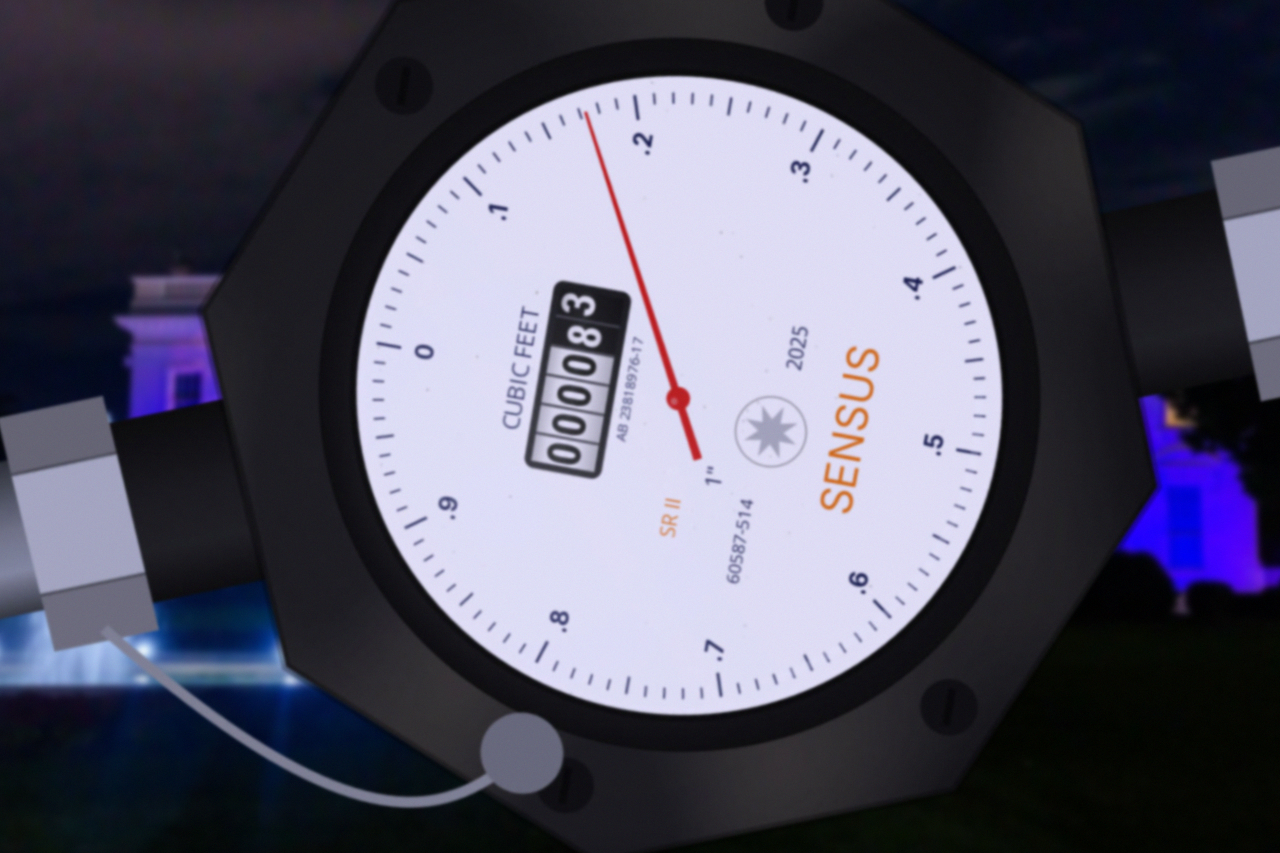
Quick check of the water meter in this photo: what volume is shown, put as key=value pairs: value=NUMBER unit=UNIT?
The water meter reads value=83.17 unit=ft³
